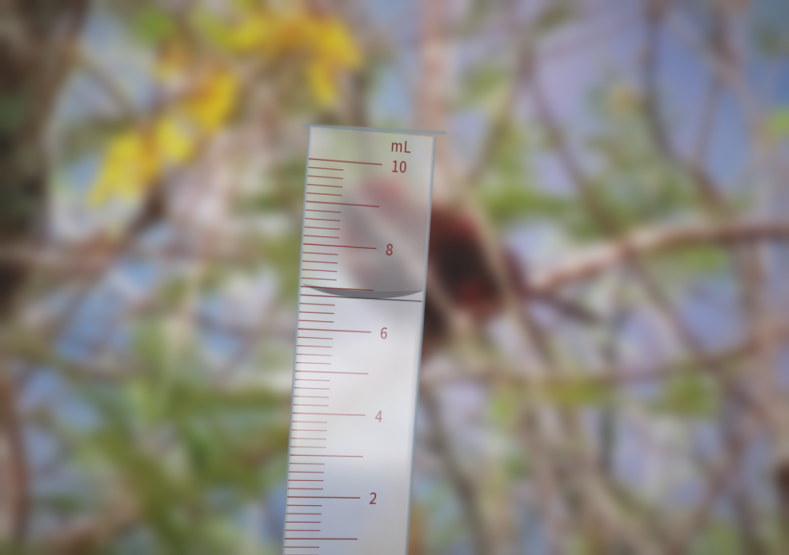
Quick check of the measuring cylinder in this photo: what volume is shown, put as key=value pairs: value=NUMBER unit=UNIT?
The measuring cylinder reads value=6.8 unit=mL
